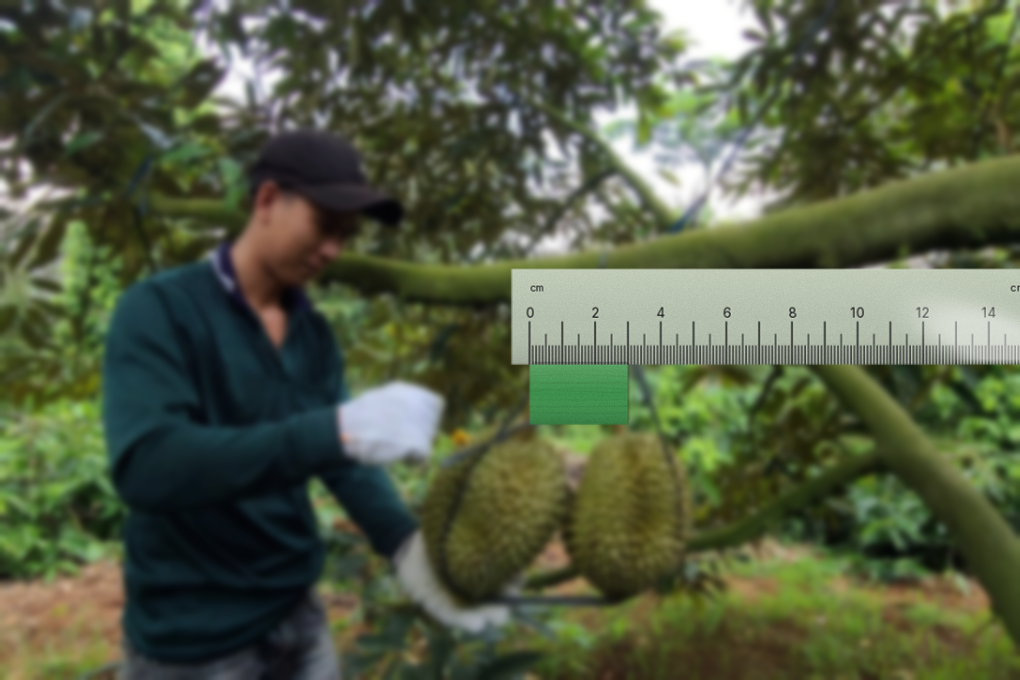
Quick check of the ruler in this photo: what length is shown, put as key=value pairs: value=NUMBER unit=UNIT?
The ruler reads value=3 unit=cm
